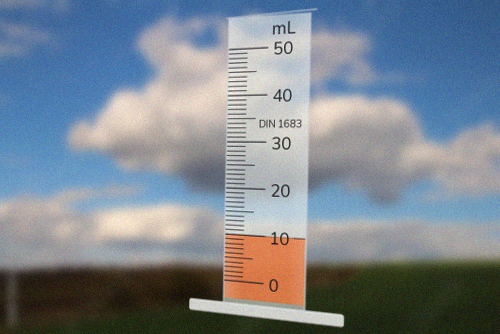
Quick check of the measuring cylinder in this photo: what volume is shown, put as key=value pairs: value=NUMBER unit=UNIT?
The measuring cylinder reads value=10 unit=mL
